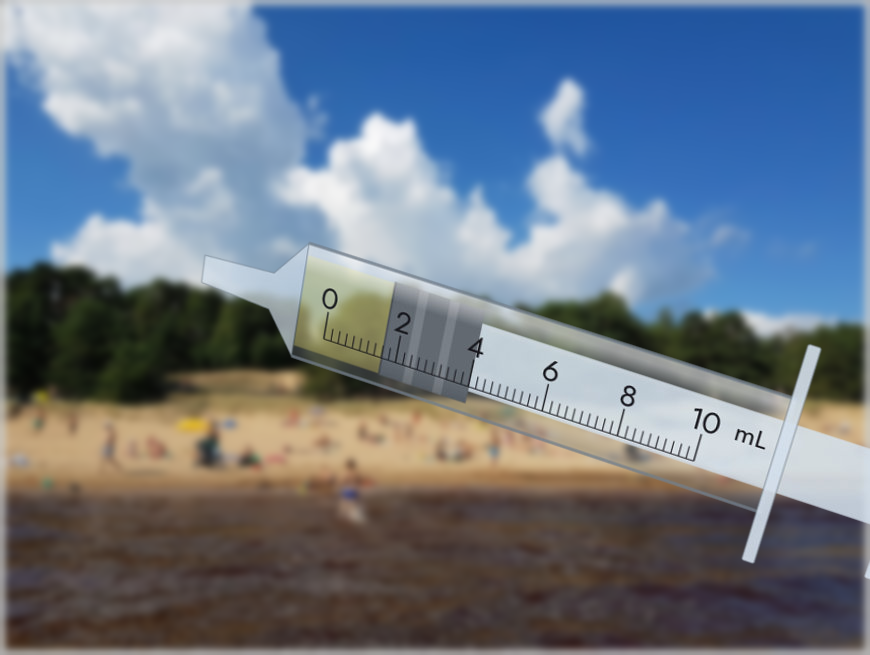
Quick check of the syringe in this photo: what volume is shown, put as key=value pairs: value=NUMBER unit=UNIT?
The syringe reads value=1.6 unit=mL
